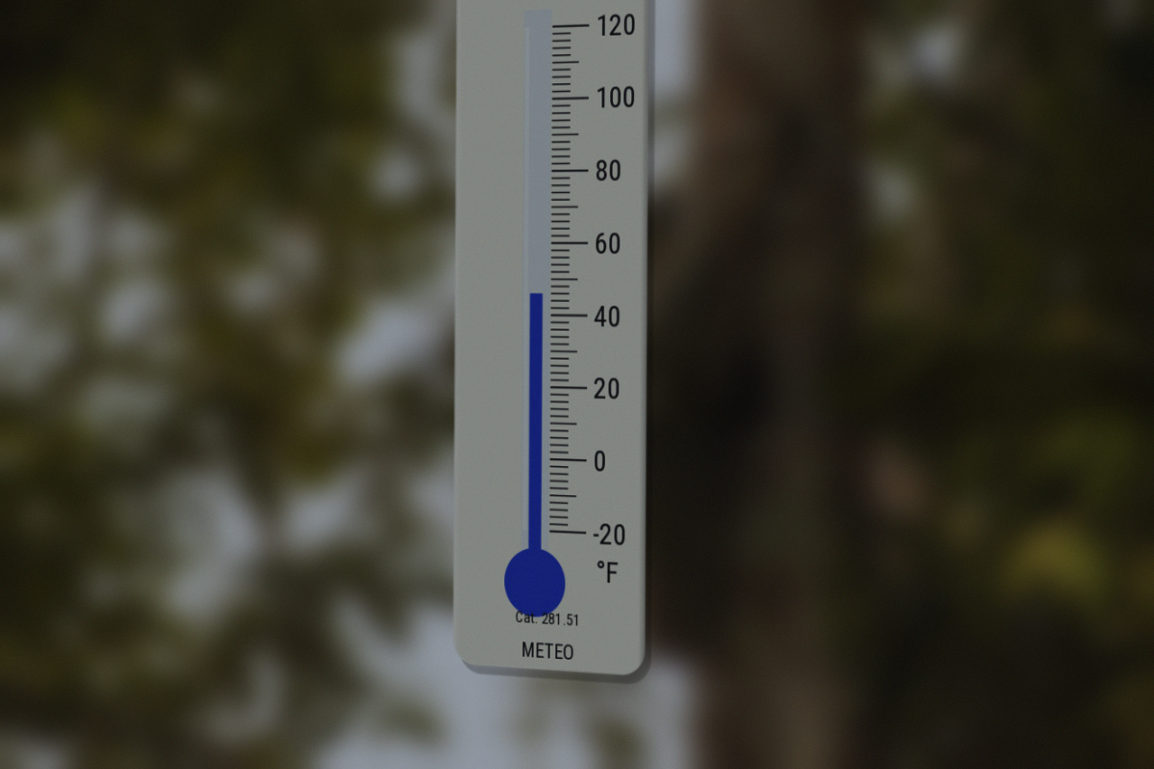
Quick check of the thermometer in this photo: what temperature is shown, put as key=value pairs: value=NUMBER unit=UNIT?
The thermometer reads value=46 unit=°F
